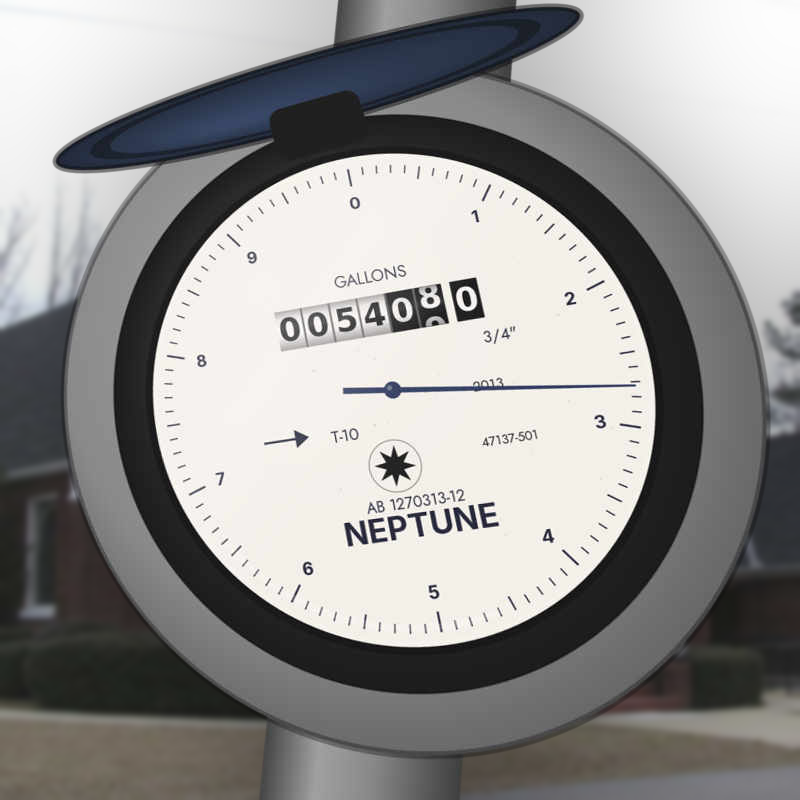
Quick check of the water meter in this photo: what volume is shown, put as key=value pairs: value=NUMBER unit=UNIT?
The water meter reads value=54082.7 unit=gal
